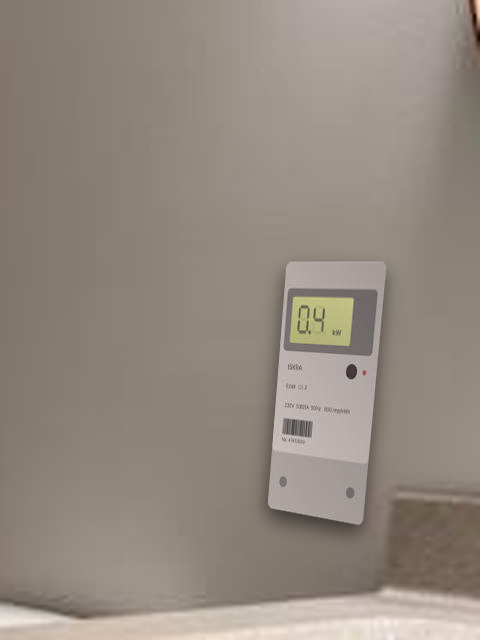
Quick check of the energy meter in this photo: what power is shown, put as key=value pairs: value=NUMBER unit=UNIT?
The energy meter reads value=0.4 unit=kW
